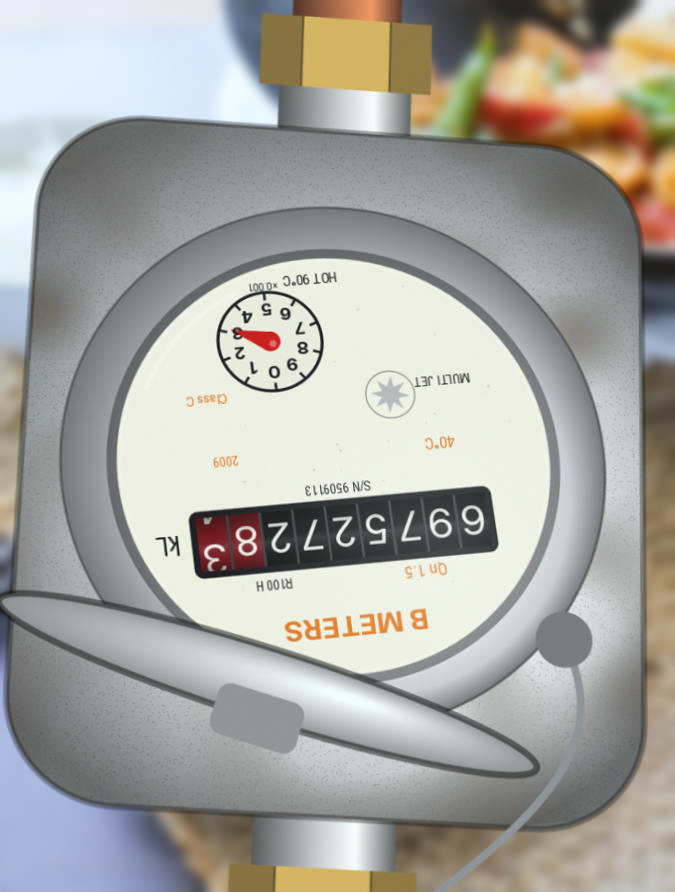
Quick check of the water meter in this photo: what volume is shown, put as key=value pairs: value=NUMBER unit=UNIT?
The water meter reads value=6975272.833 unit=kL
